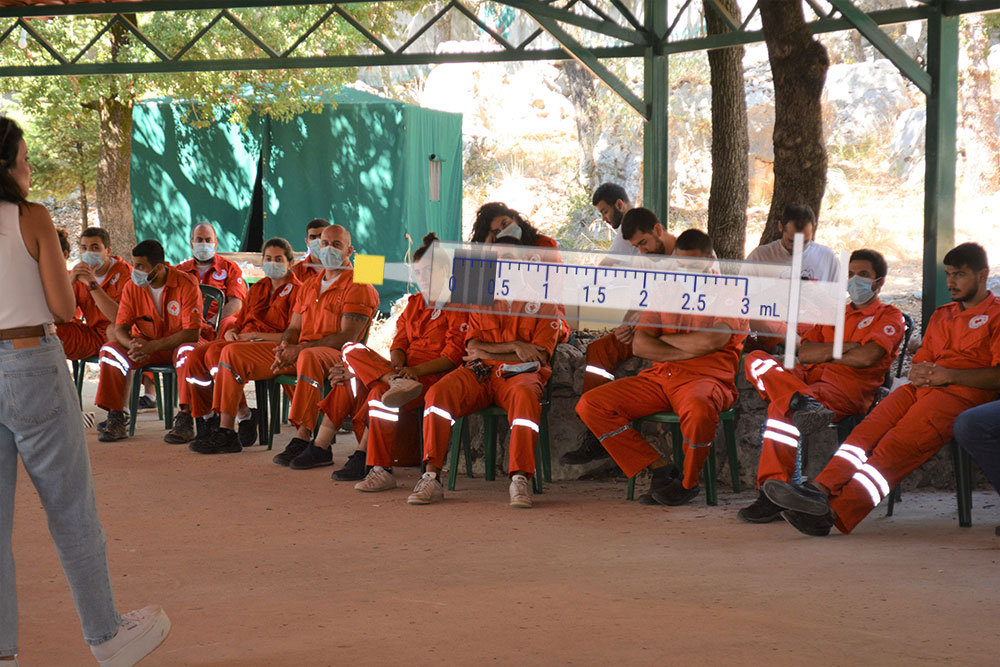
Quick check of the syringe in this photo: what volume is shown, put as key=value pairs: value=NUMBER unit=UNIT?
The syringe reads value=0 unit=mL
